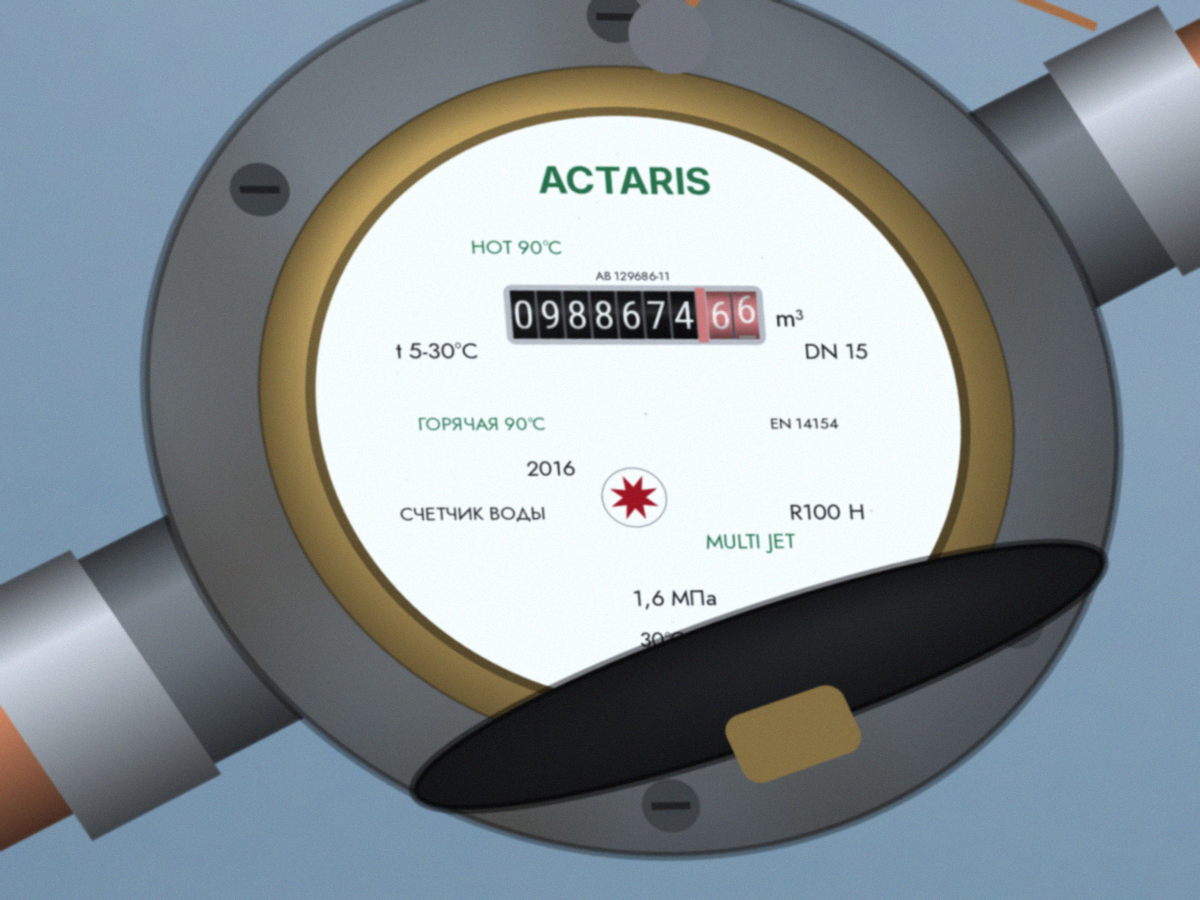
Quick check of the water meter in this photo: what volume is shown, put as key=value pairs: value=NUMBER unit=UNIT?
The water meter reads value=988674.66 unit=m³
